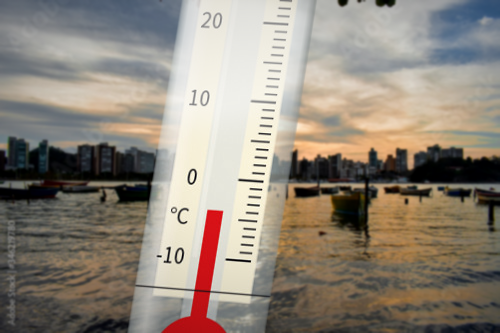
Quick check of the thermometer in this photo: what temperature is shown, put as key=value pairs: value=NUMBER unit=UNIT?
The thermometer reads value=-4 unit=°C
